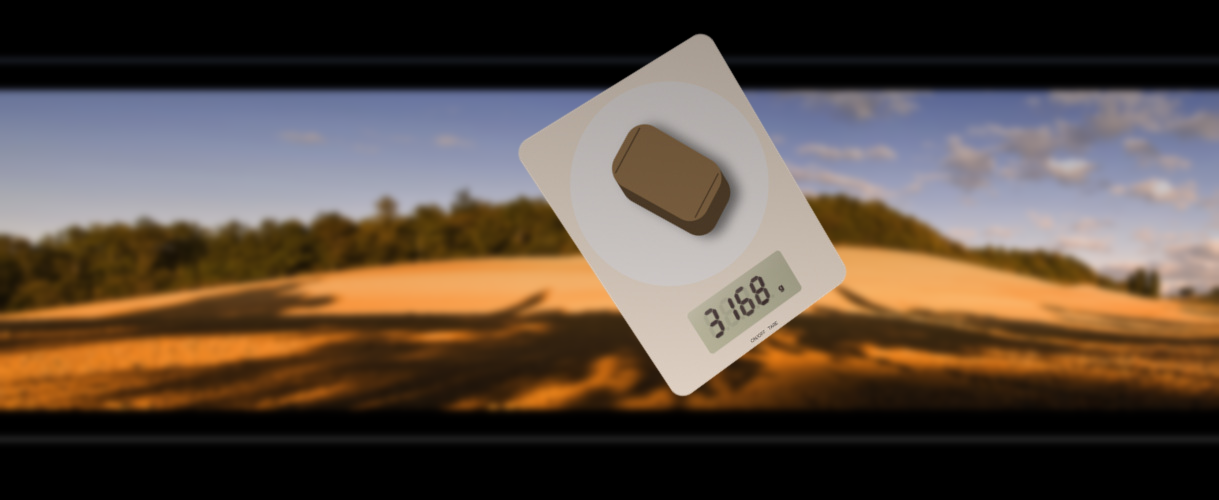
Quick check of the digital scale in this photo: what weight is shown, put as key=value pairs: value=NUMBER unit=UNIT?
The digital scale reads value=3168 unit=g
